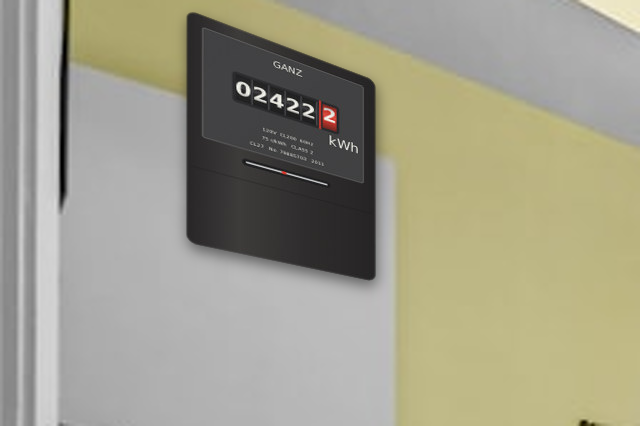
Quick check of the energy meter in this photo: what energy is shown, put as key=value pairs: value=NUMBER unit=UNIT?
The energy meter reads value=2422.2 unit=kWh
